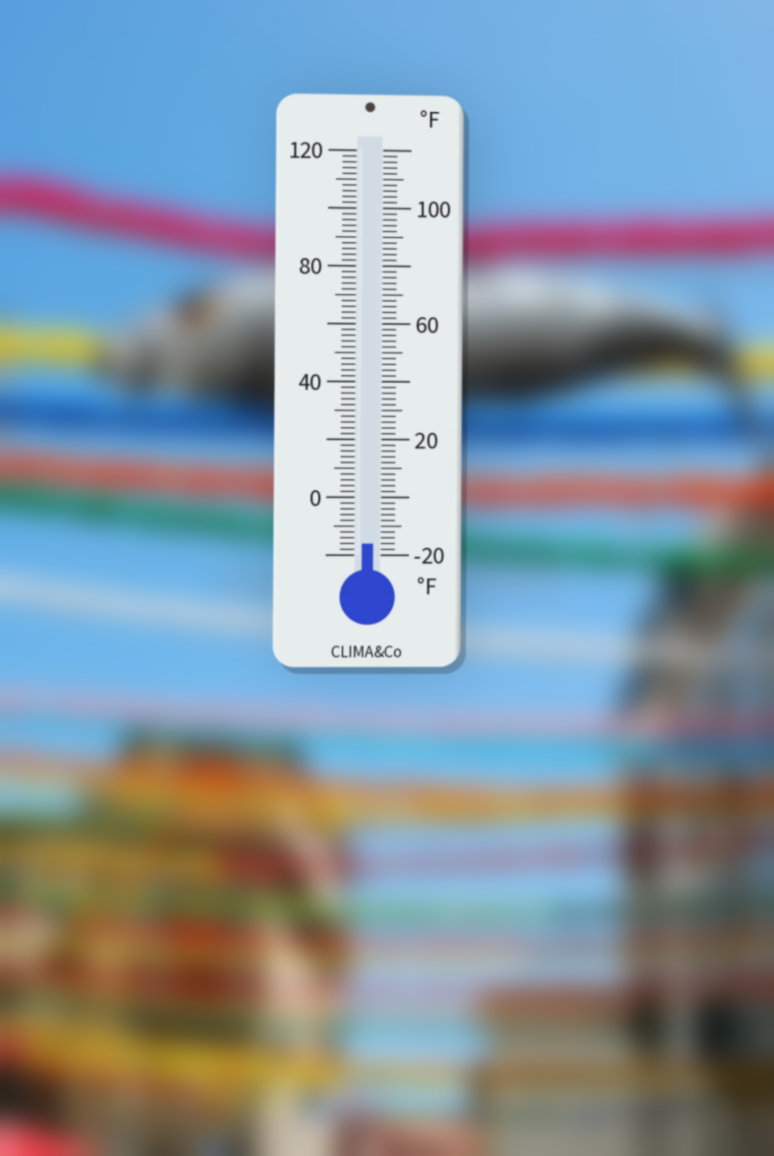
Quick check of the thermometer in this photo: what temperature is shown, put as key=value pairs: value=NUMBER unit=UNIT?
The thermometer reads value=-16 unit=°F
